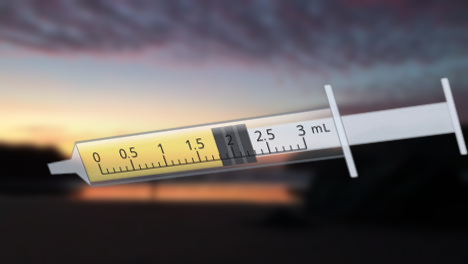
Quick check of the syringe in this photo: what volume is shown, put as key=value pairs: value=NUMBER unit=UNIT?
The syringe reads value=1.8 unit=mL
